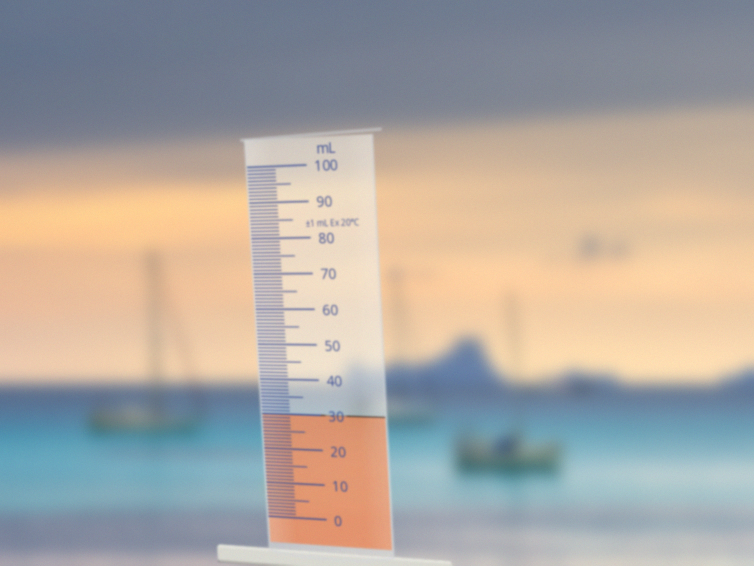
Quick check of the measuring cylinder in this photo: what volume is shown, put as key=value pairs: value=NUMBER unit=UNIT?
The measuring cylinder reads value=30 unit=mL
